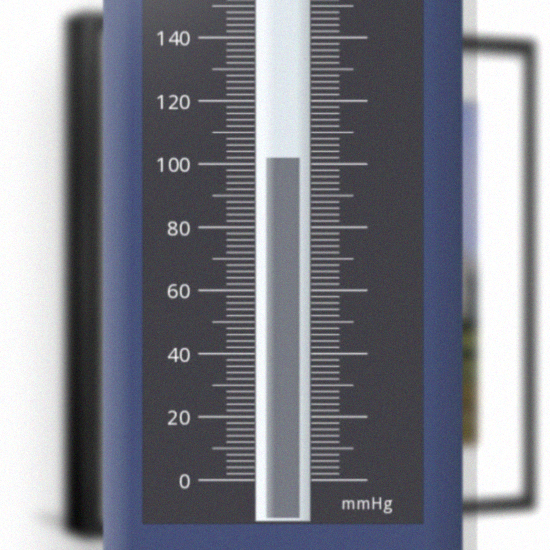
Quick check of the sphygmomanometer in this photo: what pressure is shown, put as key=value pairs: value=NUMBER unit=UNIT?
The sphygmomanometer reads value=102 unit=mmHg
